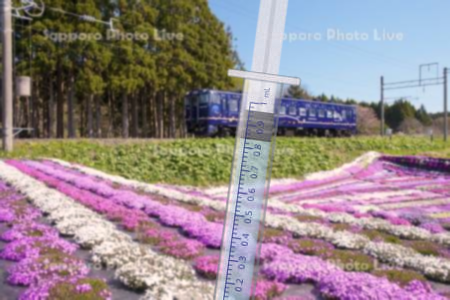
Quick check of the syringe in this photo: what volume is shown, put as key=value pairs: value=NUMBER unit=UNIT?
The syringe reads value=0.84 unit=mL
